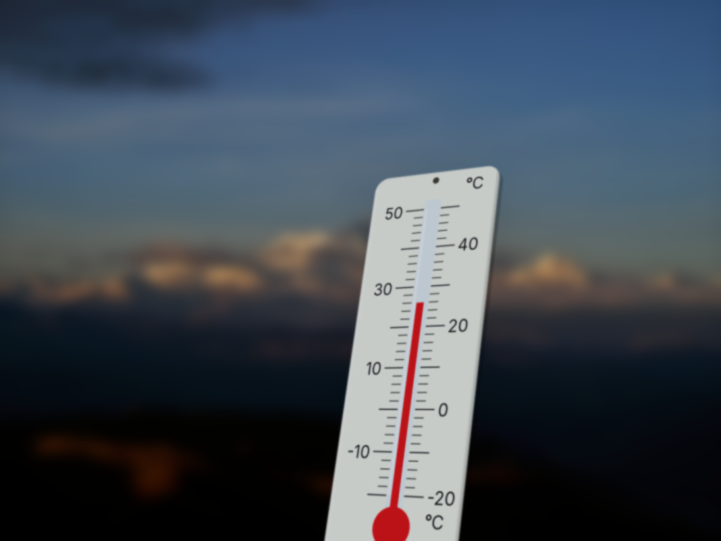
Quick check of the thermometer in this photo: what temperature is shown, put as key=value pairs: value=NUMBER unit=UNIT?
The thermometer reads value=26 unit=°C
